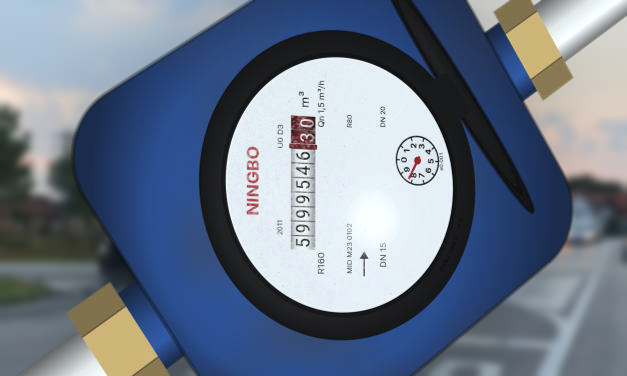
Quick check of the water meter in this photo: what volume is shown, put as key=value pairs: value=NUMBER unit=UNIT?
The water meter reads value=5999546.298 unit=m³
